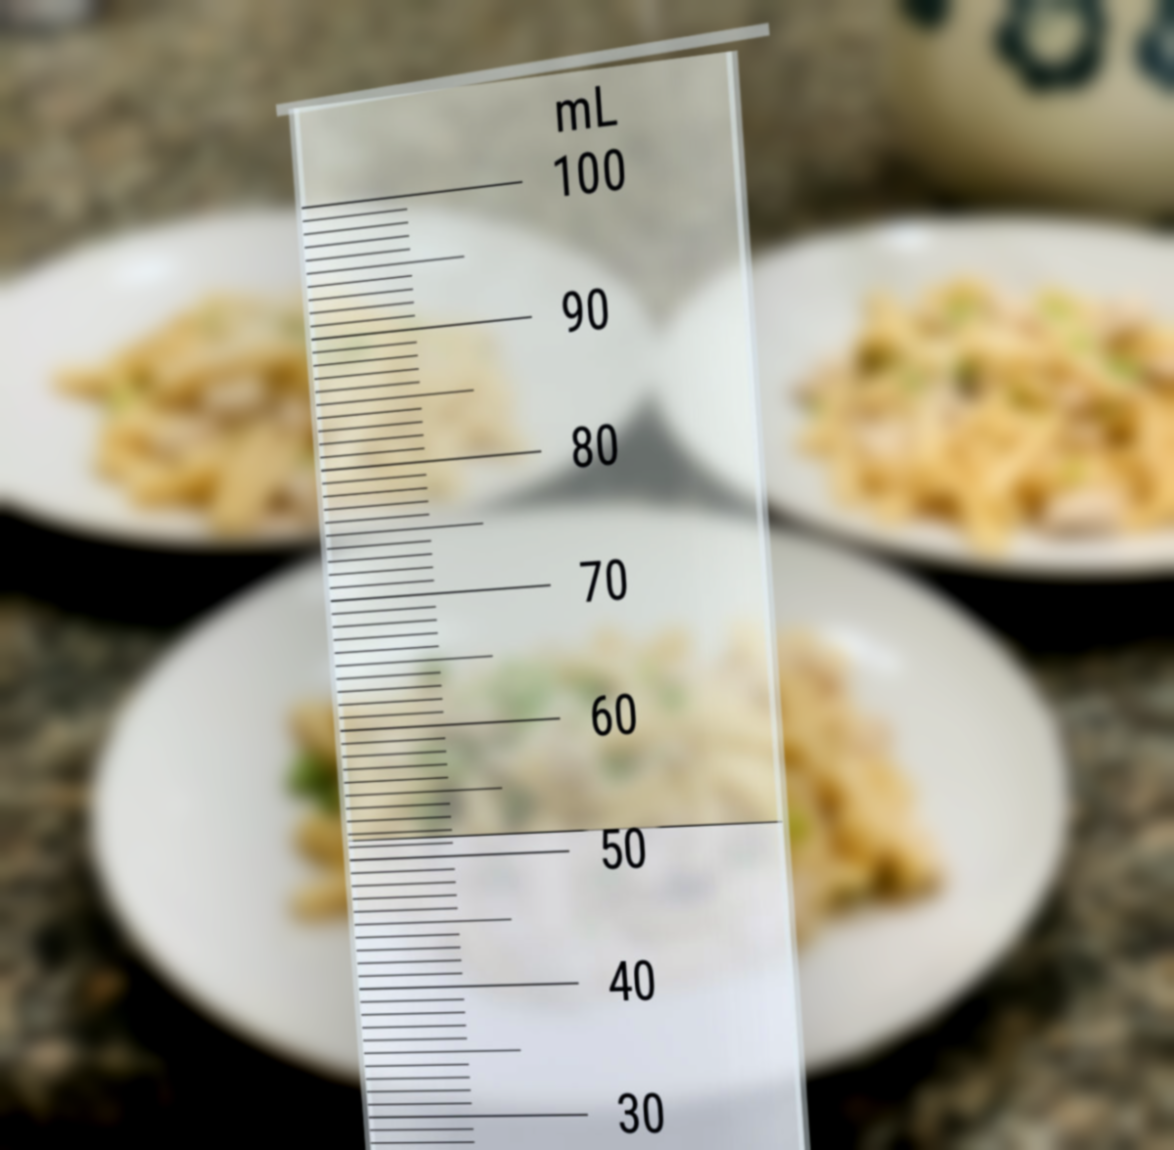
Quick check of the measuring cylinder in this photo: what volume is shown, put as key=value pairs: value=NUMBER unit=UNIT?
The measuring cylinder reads value=51.5 unit=mL
